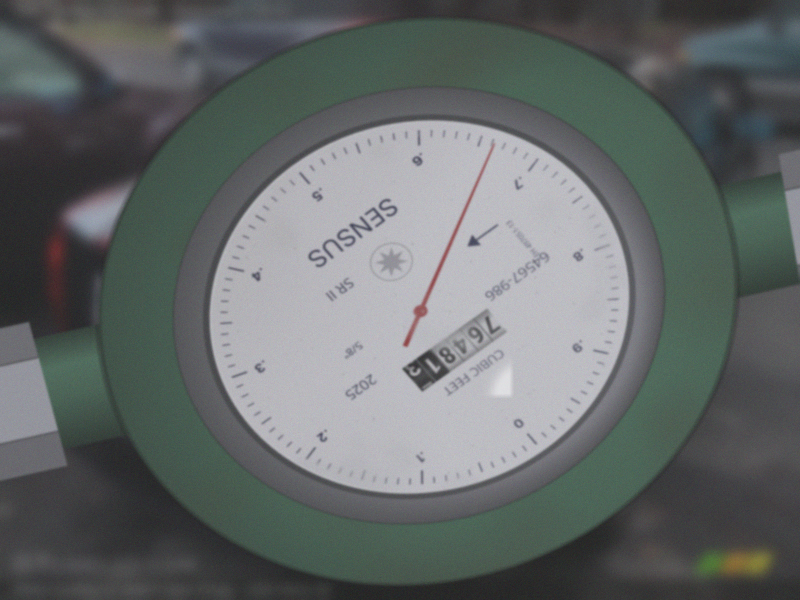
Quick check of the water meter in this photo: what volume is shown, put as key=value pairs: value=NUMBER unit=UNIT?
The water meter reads value=764812.66 unit=ft³
